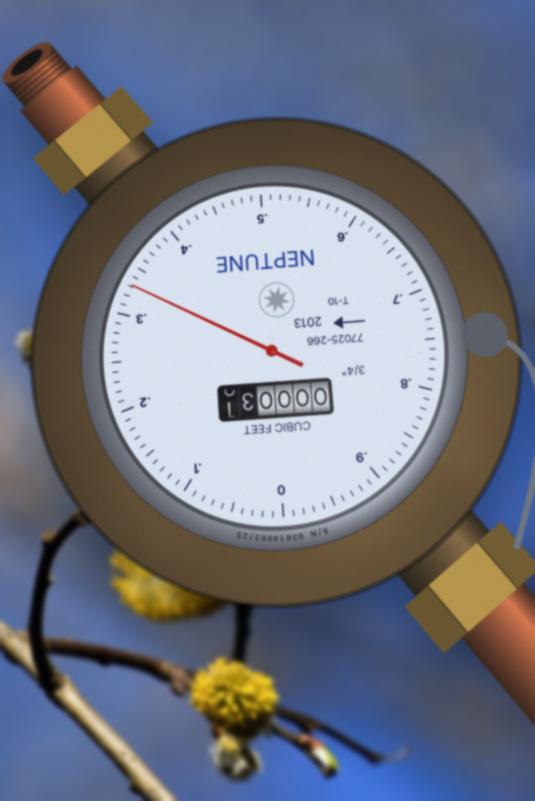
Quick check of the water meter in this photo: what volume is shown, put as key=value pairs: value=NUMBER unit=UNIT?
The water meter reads value=31.33 unit=ft³
